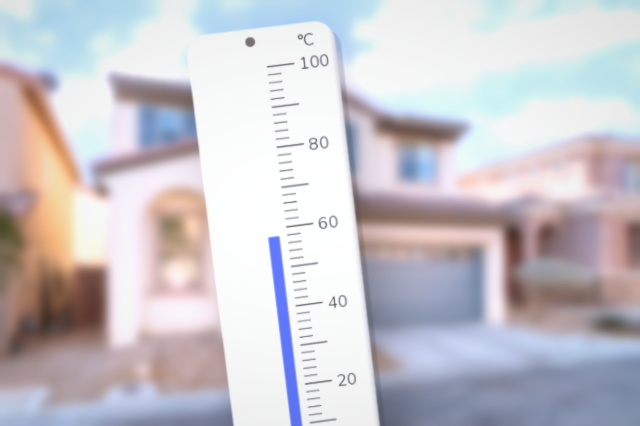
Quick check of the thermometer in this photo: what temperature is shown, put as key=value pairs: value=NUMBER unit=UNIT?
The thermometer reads value=58 unit=°C
